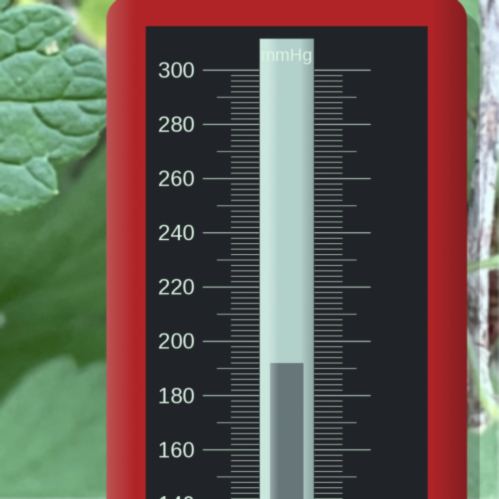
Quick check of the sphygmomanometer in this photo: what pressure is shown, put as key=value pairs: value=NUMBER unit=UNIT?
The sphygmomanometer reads value=192 unit=mmHg
